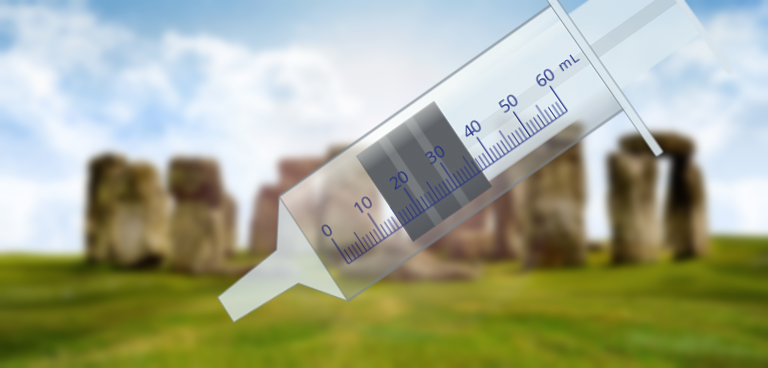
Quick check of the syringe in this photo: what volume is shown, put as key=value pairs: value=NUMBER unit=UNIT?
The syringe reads value=15 unit=mL
